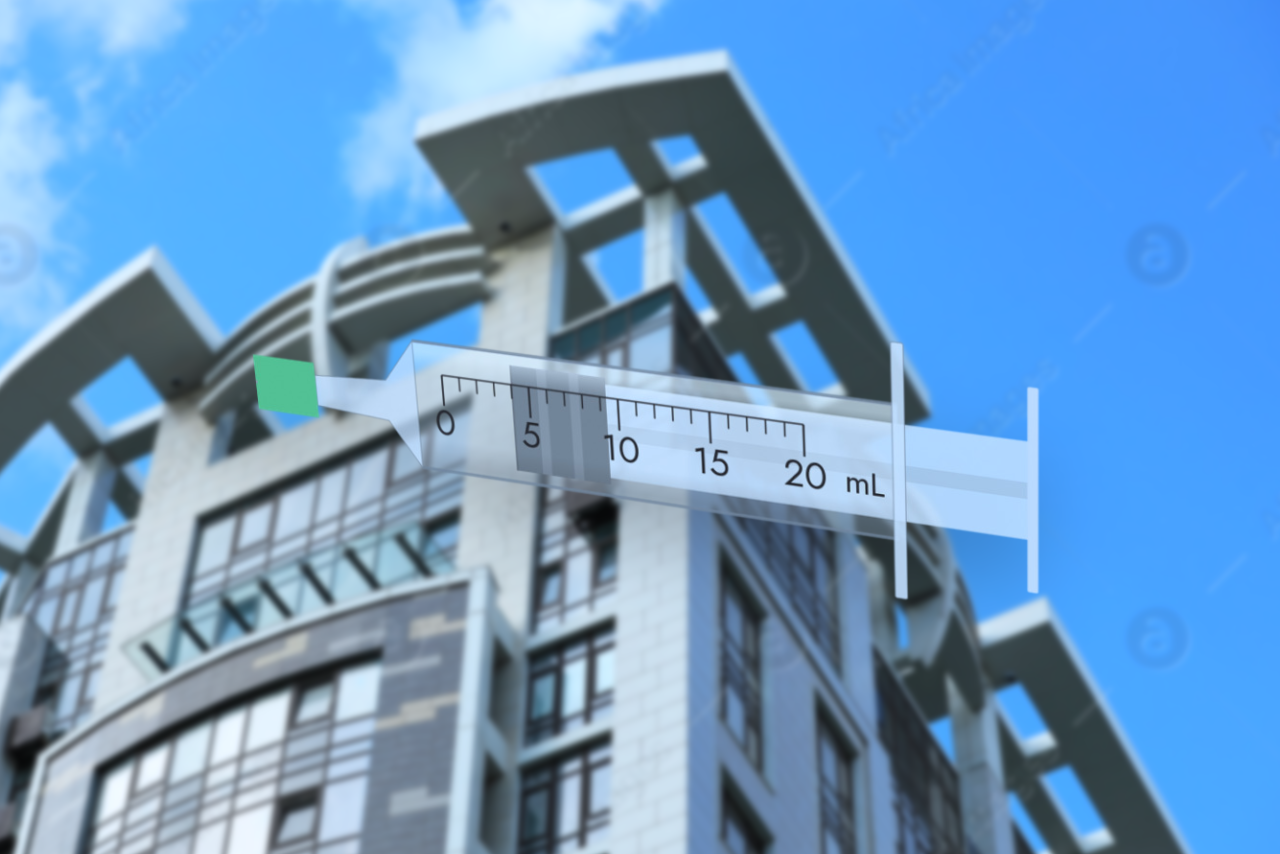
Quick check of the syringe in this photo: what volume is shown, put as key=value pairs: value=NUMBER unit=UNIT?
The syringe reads value=4 unit=mL
